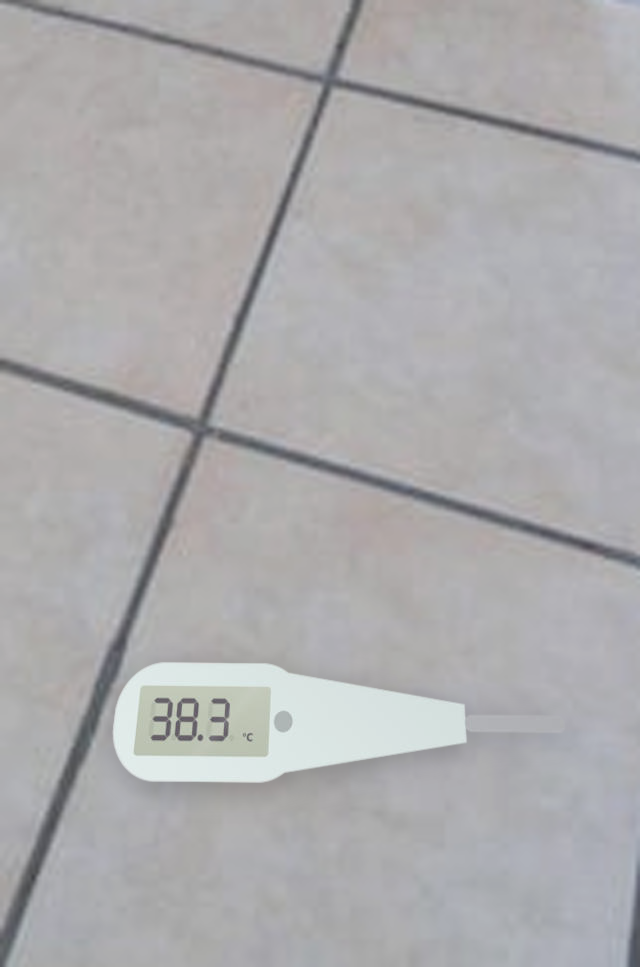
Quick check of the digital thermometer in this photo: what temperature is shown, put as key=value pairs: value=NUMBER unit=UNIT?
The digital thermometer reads value=38.3 unit=°C
